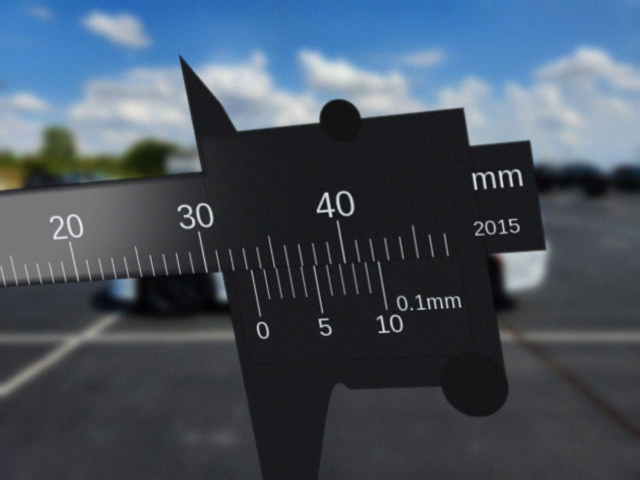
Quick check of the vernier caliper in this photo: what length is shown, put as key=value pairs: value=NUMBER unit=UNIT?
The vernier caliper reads value=33.3 unit=mm
